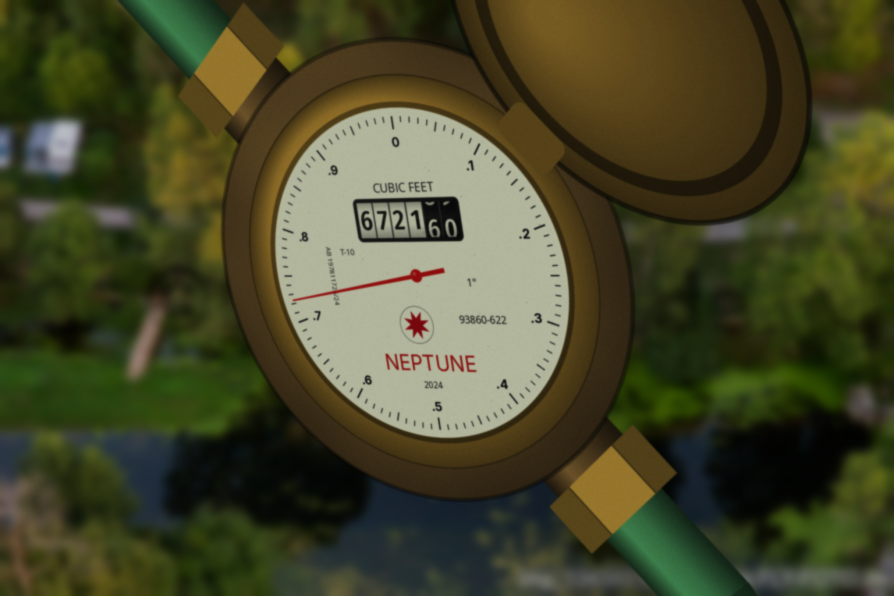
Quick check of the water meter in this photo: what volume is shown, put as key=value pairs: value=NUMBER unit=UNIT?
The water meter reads value=672159.72 unit=ft³
